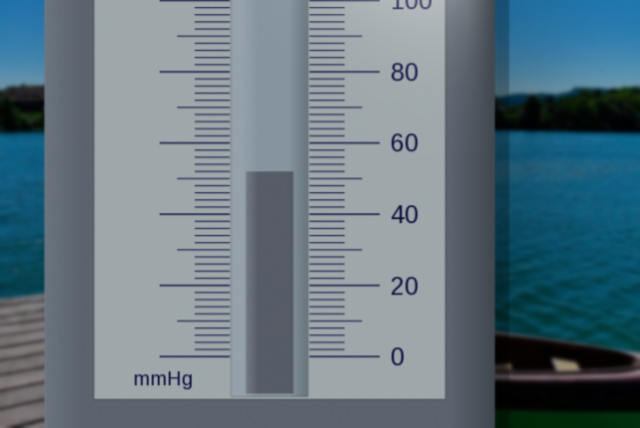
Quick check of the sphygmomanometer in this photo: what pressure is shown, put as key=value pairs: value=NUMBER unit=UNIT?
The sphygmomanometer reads value=52 unit=mmHg
